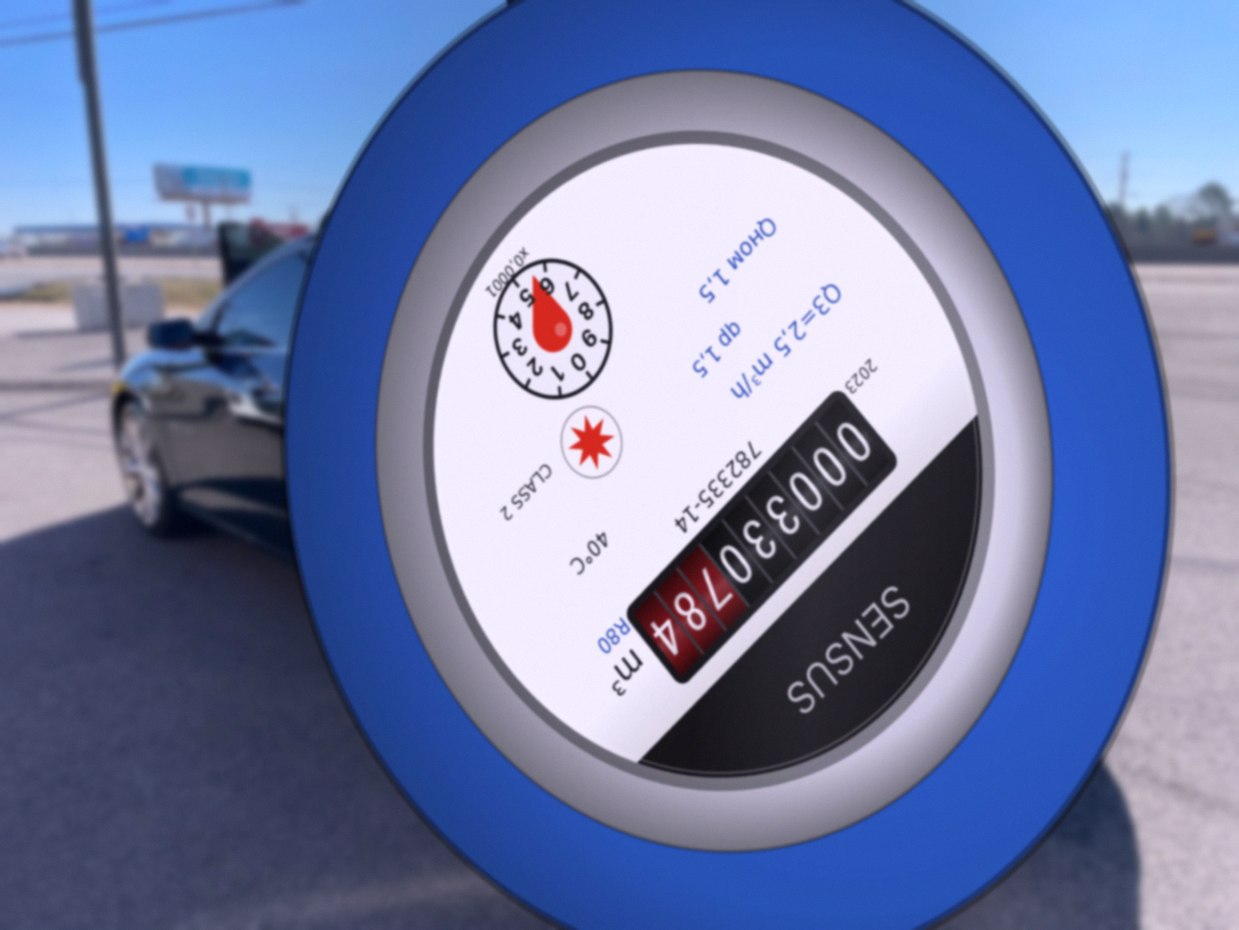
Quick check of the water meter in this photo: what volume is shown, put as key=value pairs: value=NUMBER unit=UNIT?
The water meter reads value=330.7845 unit=m³
